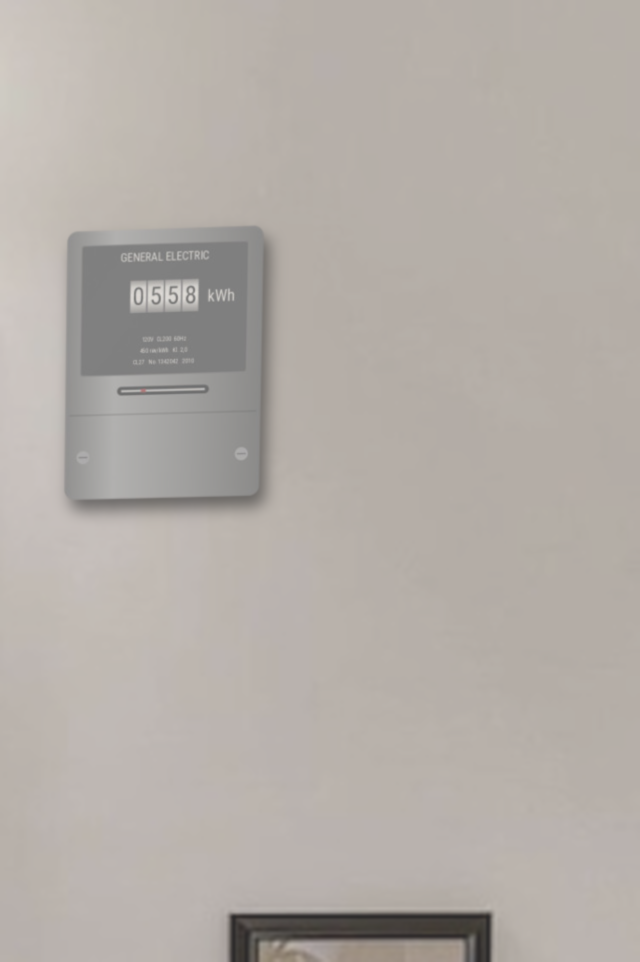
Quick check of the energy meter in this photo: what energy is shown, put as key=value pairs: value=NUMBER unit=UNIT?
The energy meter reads value=558 unit=kWh
